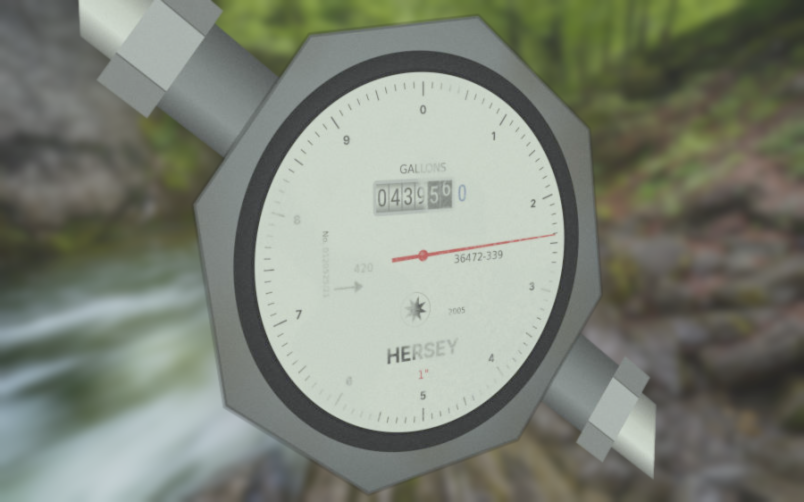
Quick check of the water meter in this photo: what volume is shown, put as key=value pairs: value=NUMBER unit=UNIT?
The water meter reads value=439562.4 unit=gal
